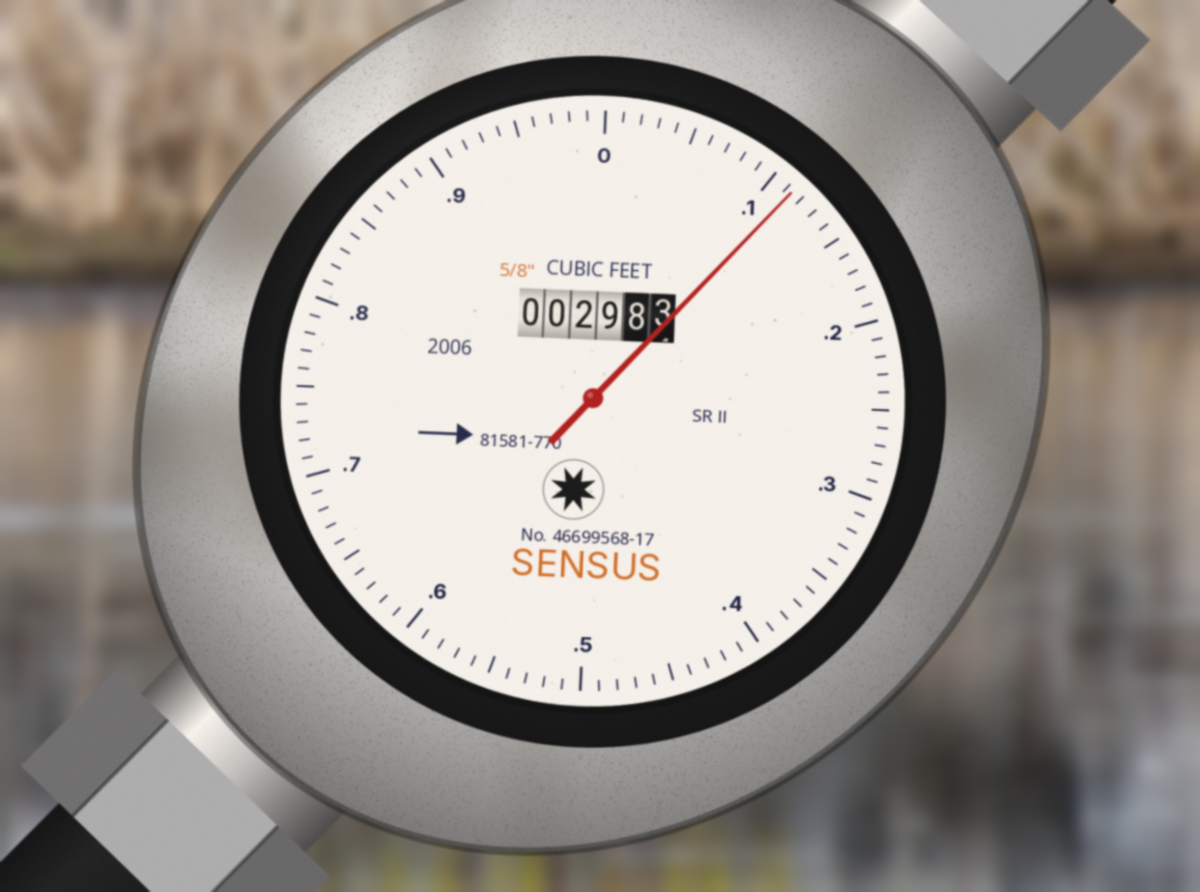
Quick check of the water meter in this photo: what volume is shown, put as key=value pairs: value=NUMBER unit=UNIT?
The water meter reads value=2983.11 unit=ft³
